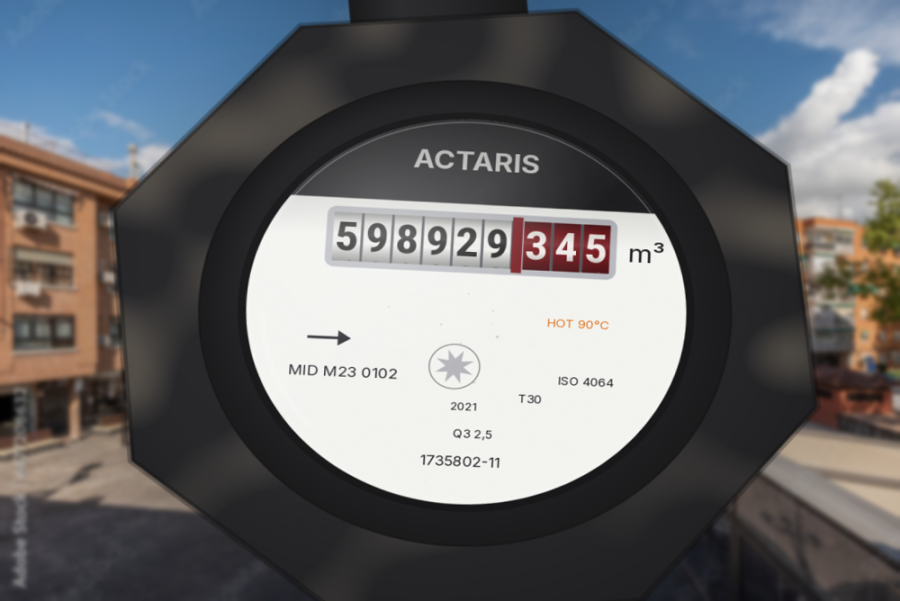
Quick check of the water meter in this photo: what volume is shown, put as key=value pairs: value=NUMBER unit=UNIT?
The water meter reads value=598929.345 unit=m³
